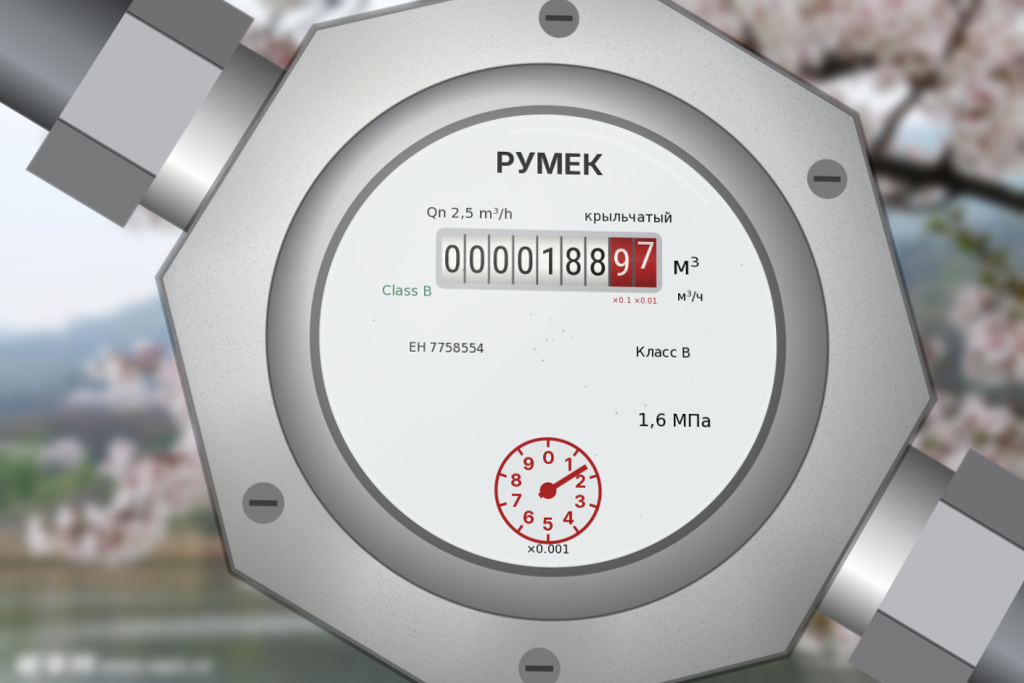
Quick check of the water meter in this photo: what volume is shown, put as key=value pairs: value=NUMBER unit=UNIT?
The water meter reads value=188.971 unit=m³
